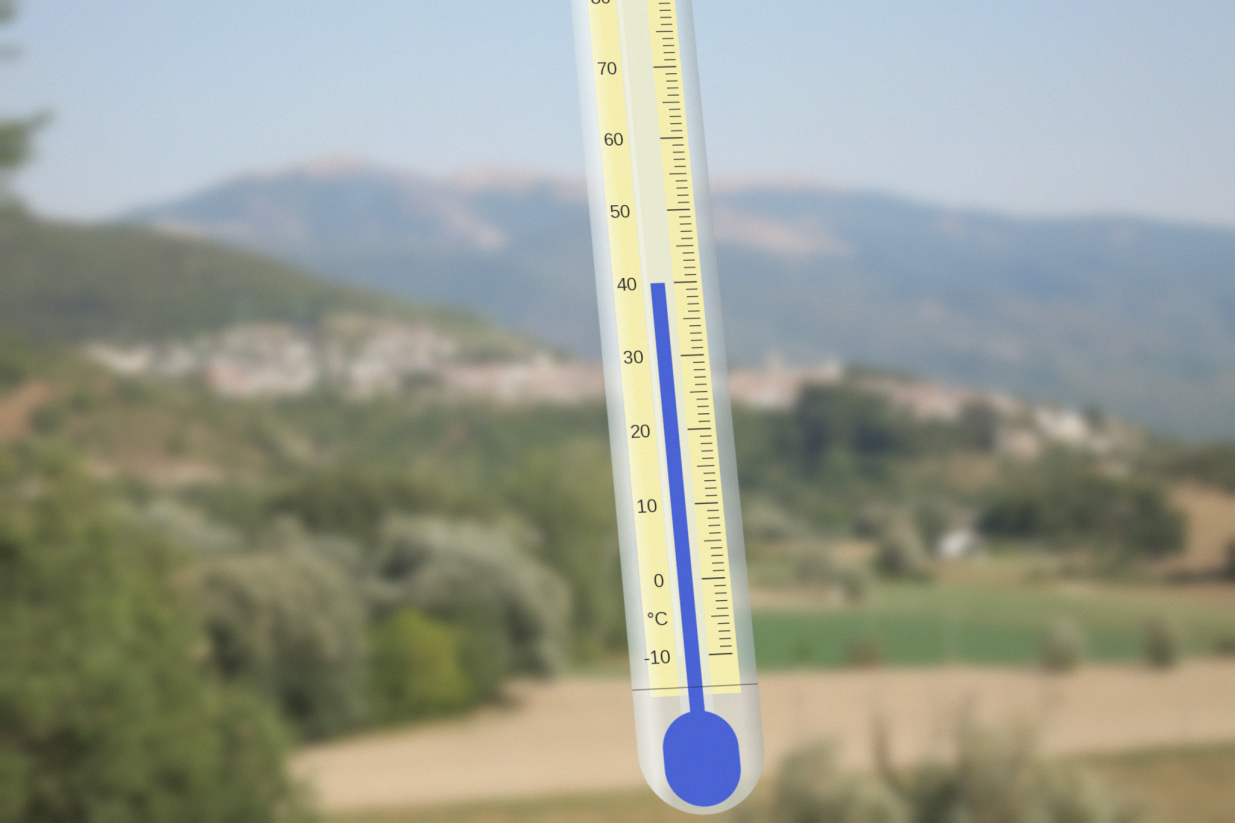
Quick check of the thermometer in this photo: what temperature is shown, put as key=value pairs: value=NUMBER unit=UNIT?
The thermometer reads value=40 unit=°C
